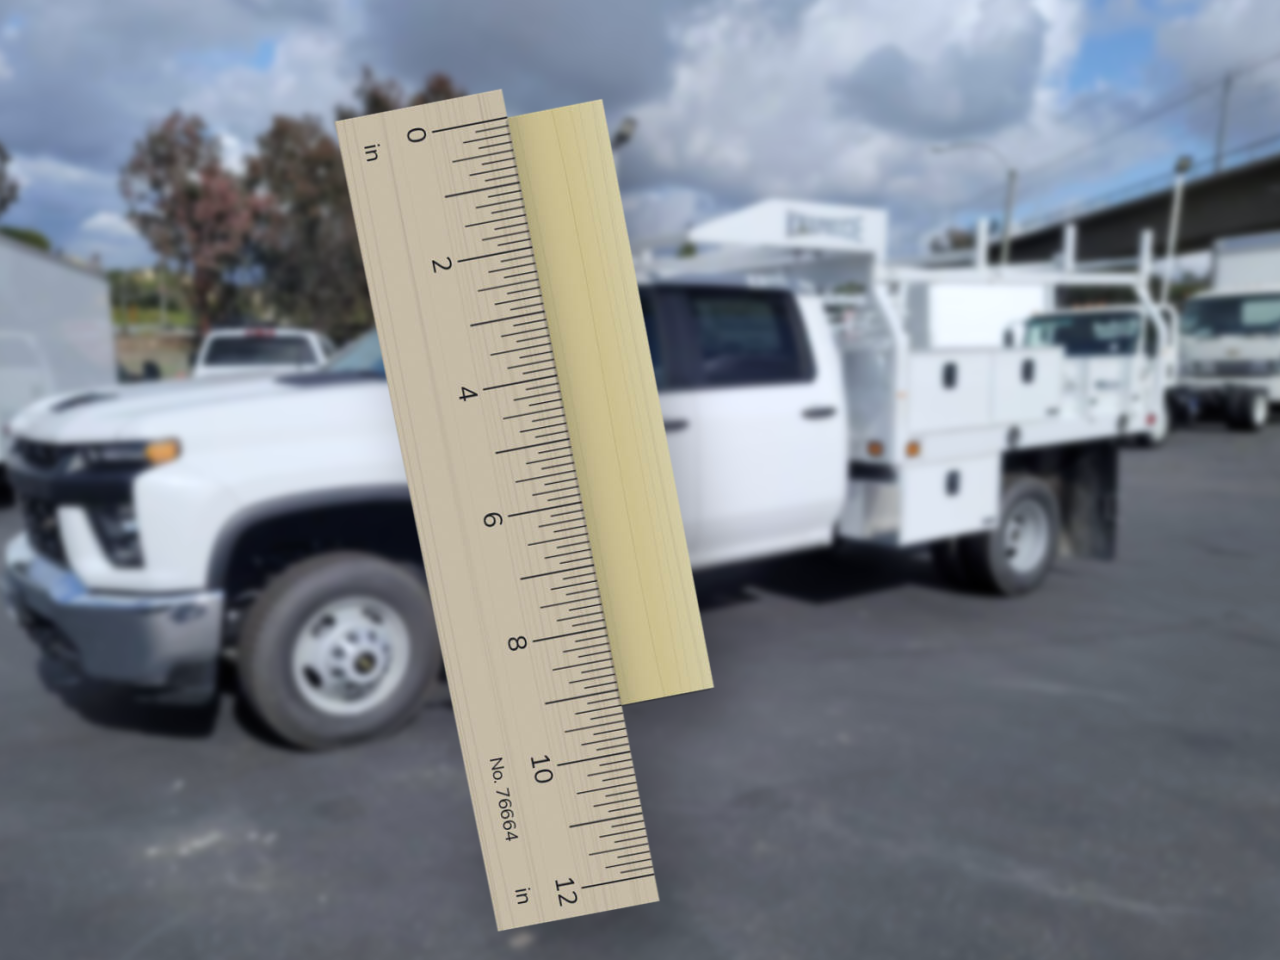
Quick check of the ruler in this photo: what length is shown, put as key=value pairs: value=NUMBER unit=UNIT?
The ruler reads value=9.25 unit=in
